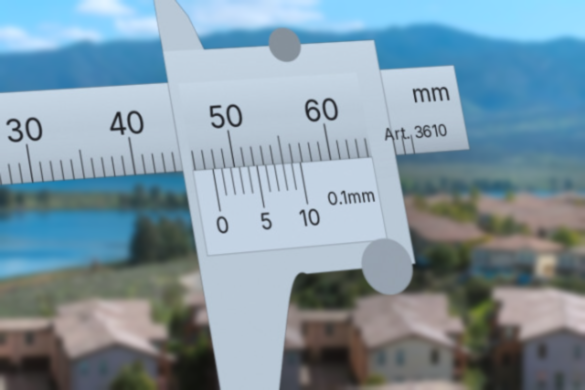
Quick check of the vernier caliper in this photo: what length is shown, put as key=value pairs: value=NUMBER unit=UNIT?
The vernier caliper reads value=47.8 unit=mm
